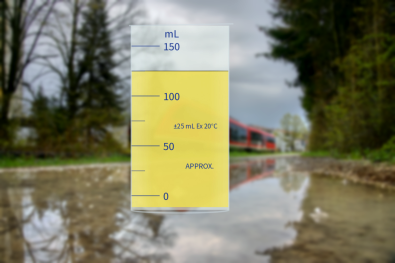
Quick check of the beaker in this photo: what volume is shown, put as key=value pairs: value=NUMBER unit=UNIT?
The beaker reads value=125 unit=mL
